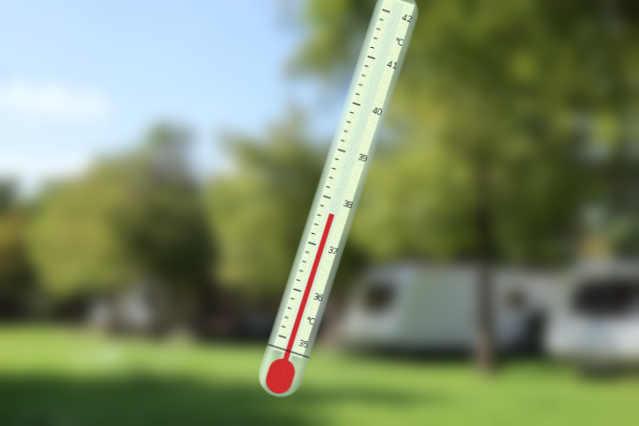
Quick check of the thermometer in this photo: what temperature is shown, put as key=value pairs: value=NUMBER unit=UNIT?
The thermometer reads value=37.7 unit=°C
